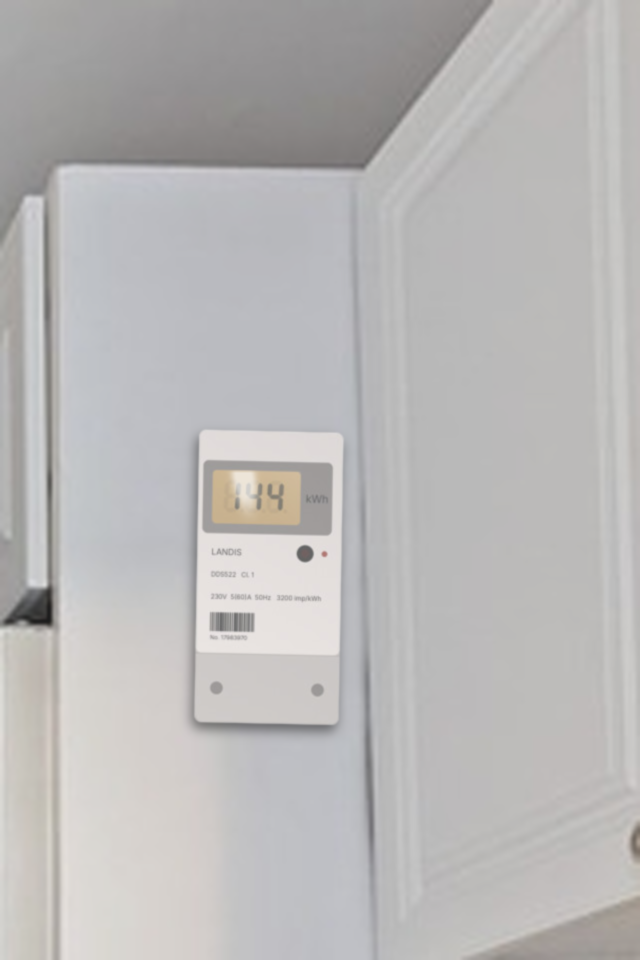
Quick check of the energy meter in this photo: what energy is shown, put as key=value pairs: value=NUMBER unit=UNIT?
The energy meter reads value=144 unit=kWh
